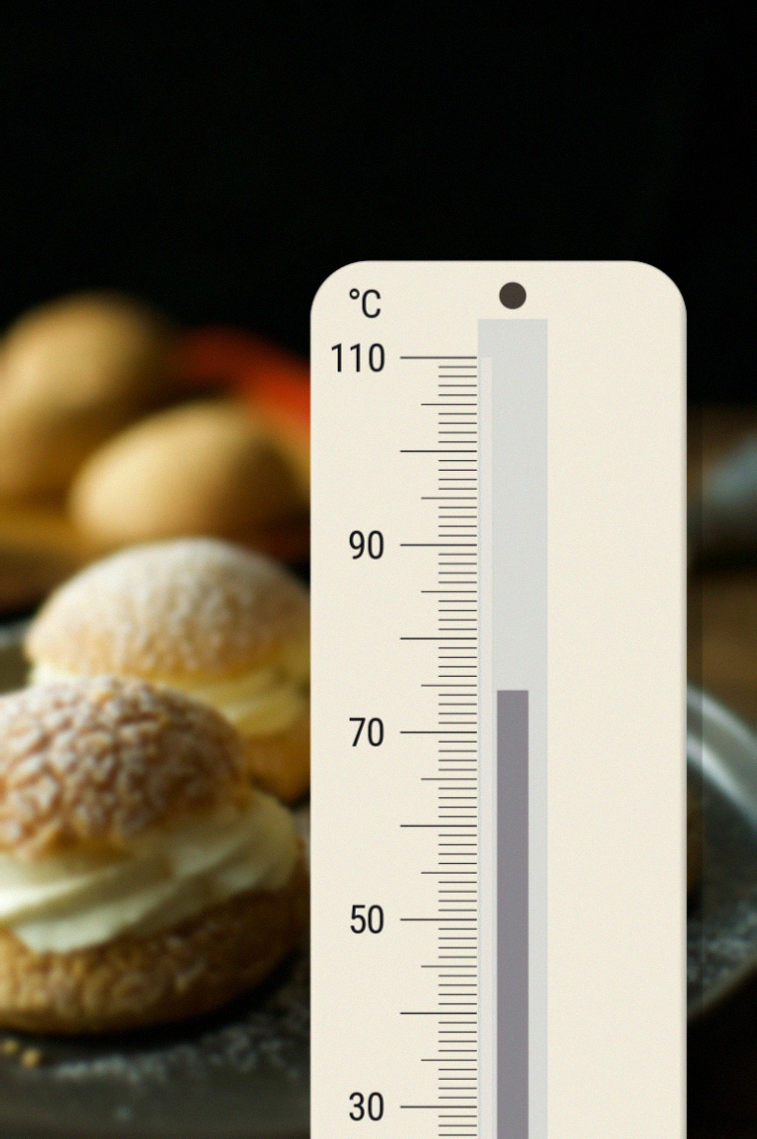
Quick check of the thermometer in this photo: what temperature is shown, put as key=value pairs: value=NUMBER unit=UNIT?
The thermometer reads value=74.5 unit=°C
